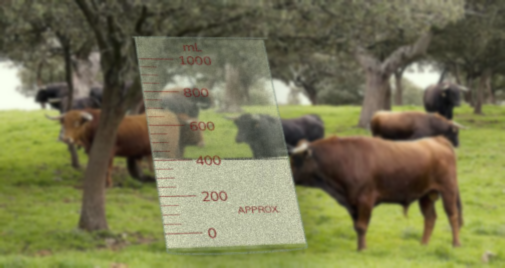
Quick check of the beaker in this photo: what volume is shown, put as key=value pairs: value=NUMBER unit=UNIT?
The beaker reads value=400 unit=mL
